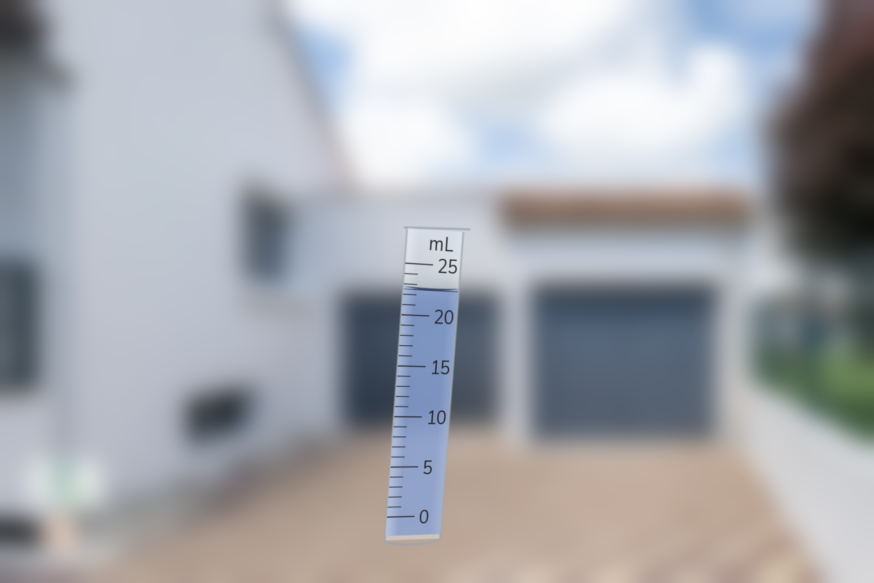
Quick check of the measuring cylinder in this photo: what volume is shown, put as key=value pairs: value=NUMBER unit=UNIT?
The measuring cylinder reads value=22.5 unit=mL
